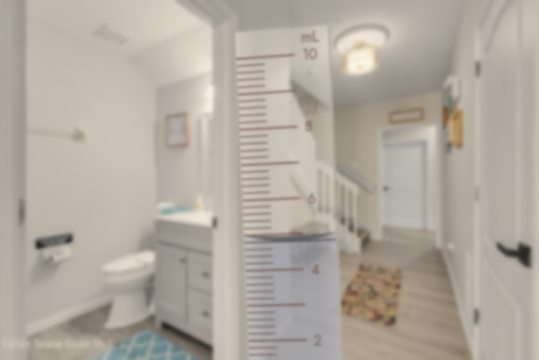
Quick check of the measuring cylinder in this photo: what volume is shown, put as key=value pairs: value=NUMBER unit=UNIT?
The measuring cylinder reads value=4.8 unit=mL
